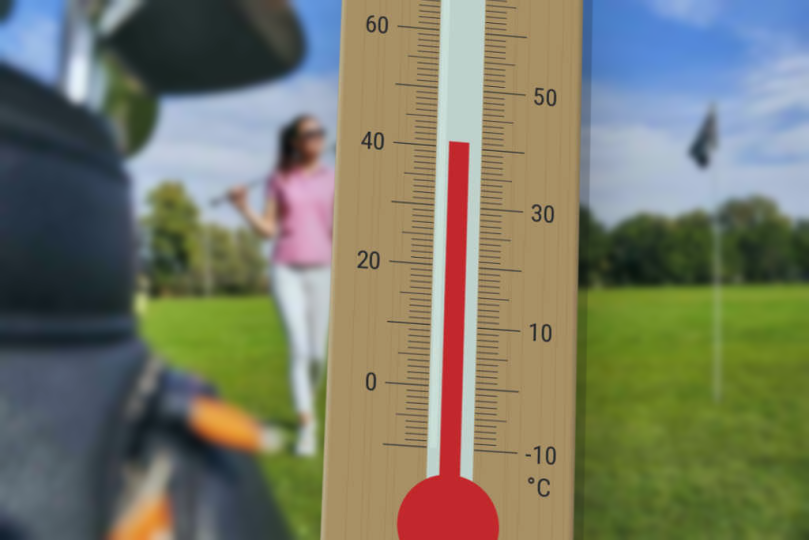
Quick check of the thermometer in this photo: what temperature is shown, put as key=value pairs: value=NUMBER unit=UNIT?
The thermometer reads value=41 unit=°C
